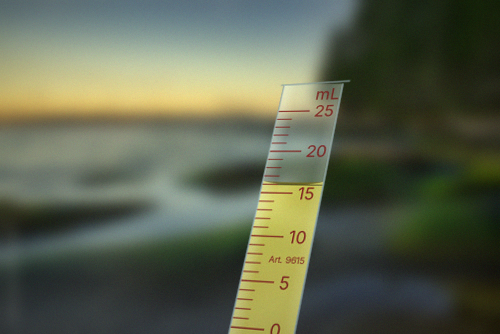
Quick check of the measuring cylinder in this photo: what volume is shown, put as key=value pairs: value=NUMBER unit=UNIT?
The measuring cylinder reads value=16 unit=mL
